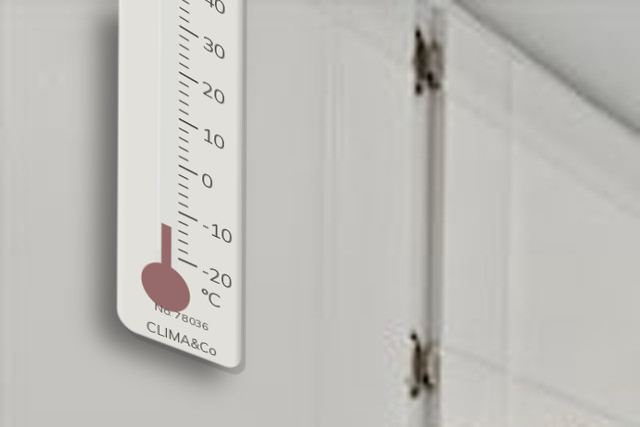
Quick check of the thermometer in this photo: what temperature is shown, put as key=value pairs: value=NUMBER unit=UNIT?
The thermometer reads value=-14 unit=°C
